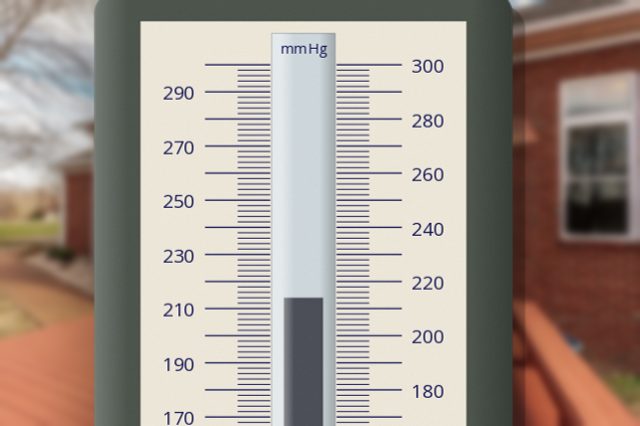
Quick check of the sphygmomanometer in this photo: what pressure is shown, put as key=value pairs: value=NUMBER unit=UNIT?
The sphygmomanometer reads value=214 unit=mmHg
